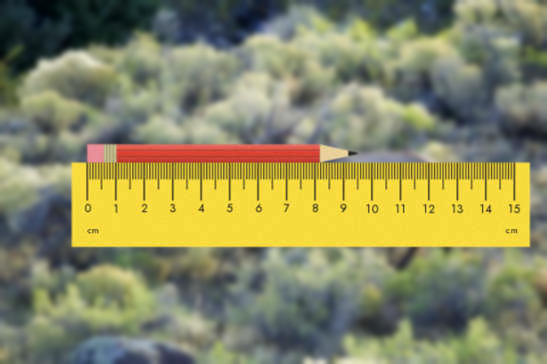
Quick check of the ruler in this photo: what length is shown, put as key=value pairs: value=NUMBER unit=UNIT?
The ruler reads value=9.5 unit=cm
